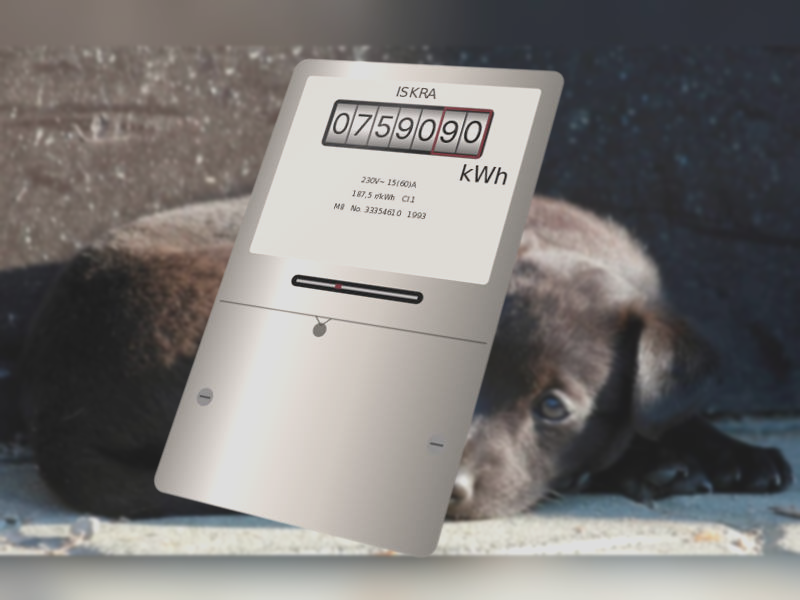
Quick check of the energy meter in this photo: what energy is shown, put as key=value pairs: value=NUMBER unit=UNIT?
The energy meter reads value=7590.90 unit=kWh
